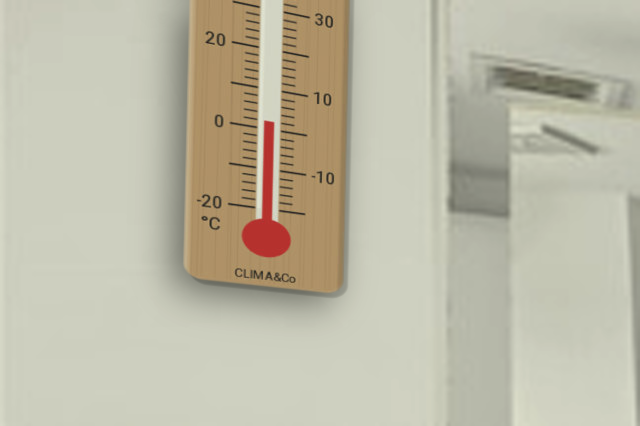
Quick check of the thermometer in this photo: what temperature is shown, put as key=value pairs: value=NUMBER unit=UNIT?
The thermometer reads value=2 unit=°C
